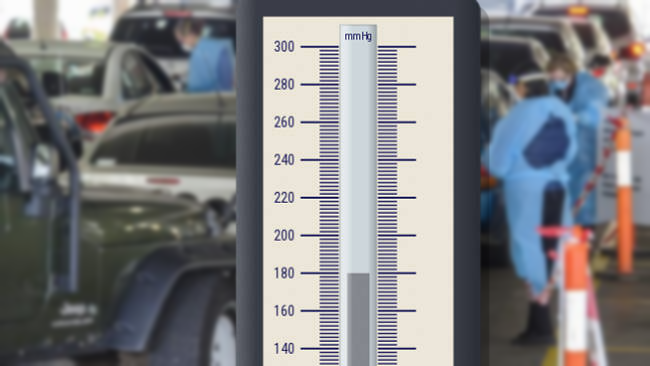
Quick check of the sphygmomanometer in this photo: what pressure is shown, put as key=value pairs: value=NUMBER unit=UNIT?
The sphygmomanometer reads value=180 unit=mmHg
